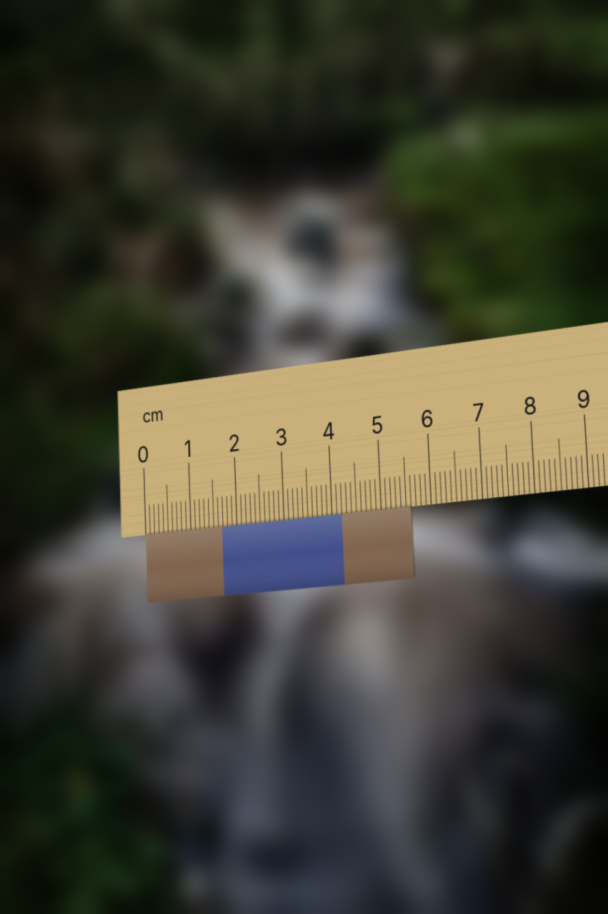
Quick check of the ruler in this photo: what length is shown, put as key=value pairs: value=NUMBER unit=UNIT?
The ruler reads value=5.6 unit=cm
